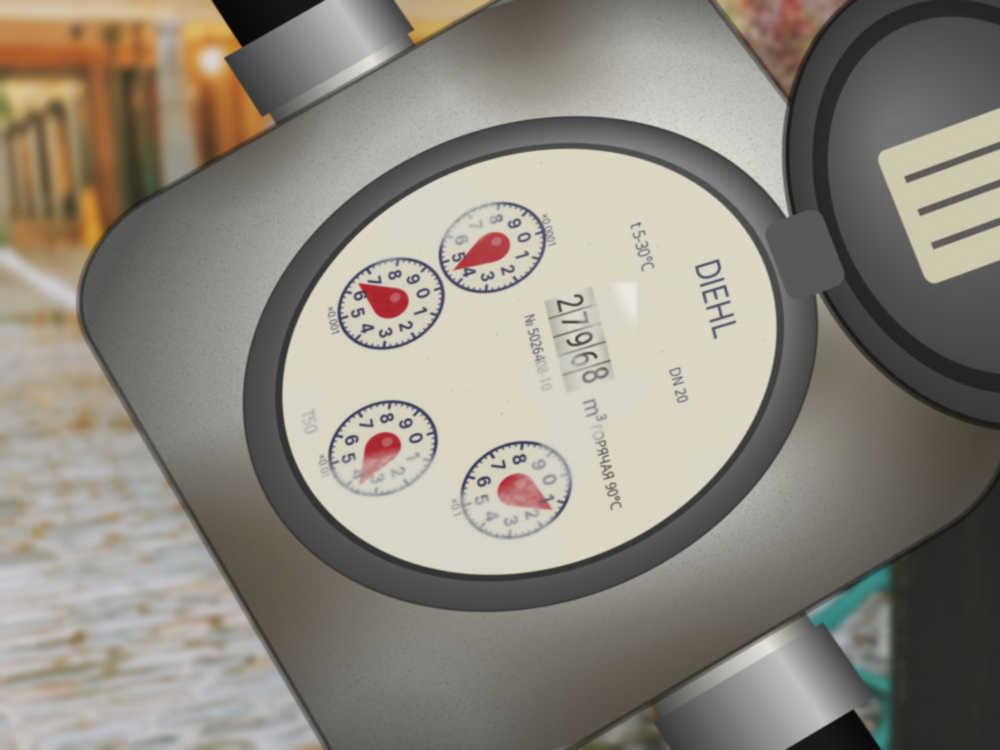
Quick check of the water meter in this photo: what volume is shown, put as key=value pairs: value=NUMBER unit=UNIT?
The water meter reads value=27968.1364 unit=m³
